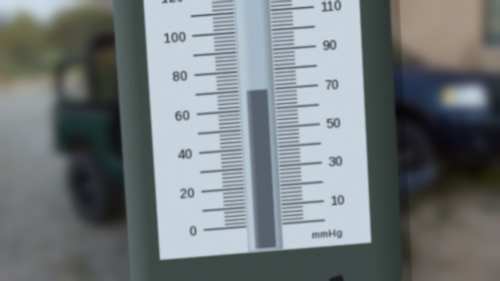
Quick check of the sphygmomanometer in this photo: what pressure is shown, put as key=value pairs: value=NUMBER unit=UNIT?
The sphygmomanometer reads value=70 unit=mmHg
